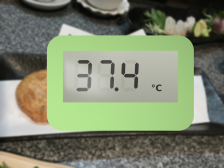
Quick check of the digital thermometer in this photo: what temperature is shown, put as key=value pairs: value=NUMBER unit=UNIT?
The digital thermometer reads value=37.4 unit=°C
